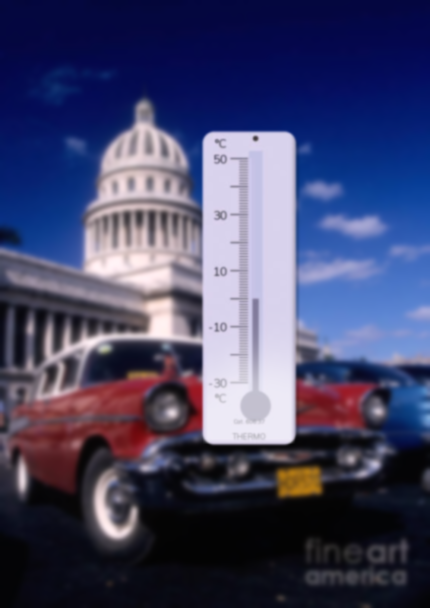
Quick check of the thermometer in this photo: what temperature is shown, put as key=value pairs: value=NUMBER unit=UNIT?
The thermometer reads value=0 unit=°C
